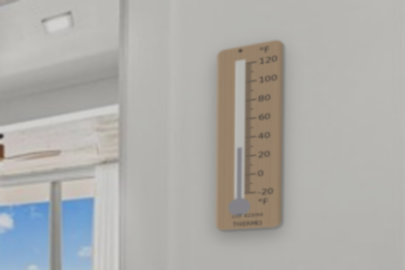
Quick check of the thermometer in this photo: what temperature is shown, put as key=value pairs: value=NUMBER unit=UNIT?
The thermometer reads value=30 unit=°F
